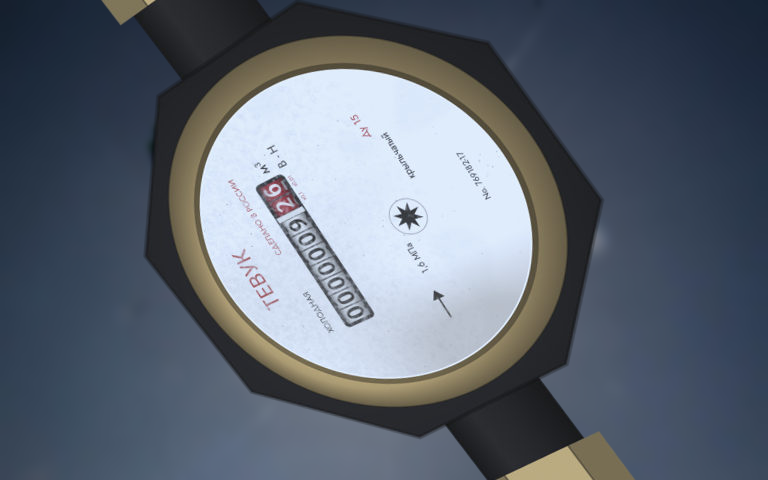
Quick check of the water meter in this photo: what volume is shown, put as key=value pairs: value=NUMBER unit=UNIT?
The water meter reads value=9.26 unit=m³
